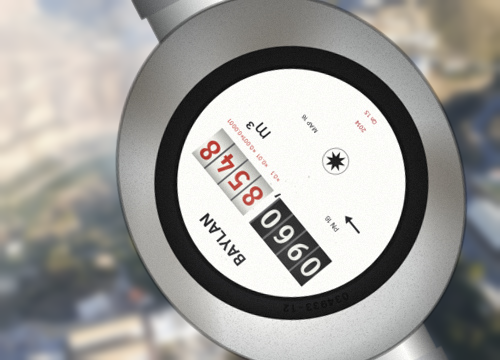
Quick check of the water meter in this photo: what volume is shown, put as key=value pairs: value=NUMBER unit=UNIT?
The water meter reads value=960.8548 unit=m³
